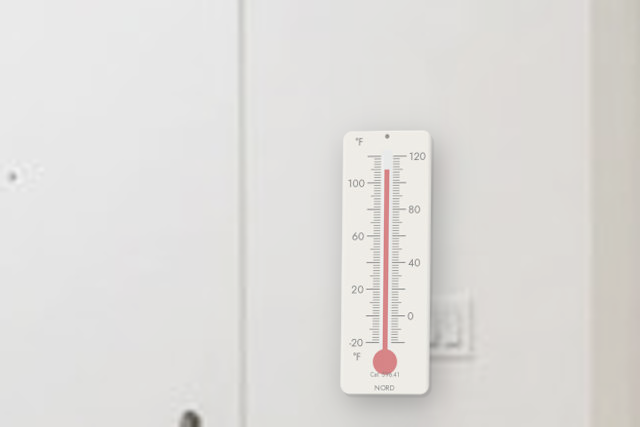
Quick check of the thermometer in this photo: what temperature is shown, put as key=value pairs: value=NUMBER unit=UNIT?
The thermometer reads value=110 unit=°F
